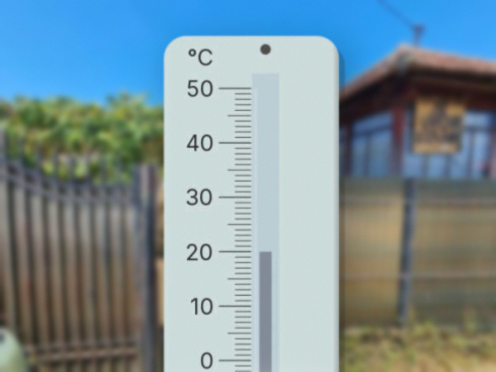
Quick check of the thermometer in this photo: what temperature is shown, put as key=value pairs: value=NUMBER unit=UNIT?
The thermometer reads value=20 unit=°C
